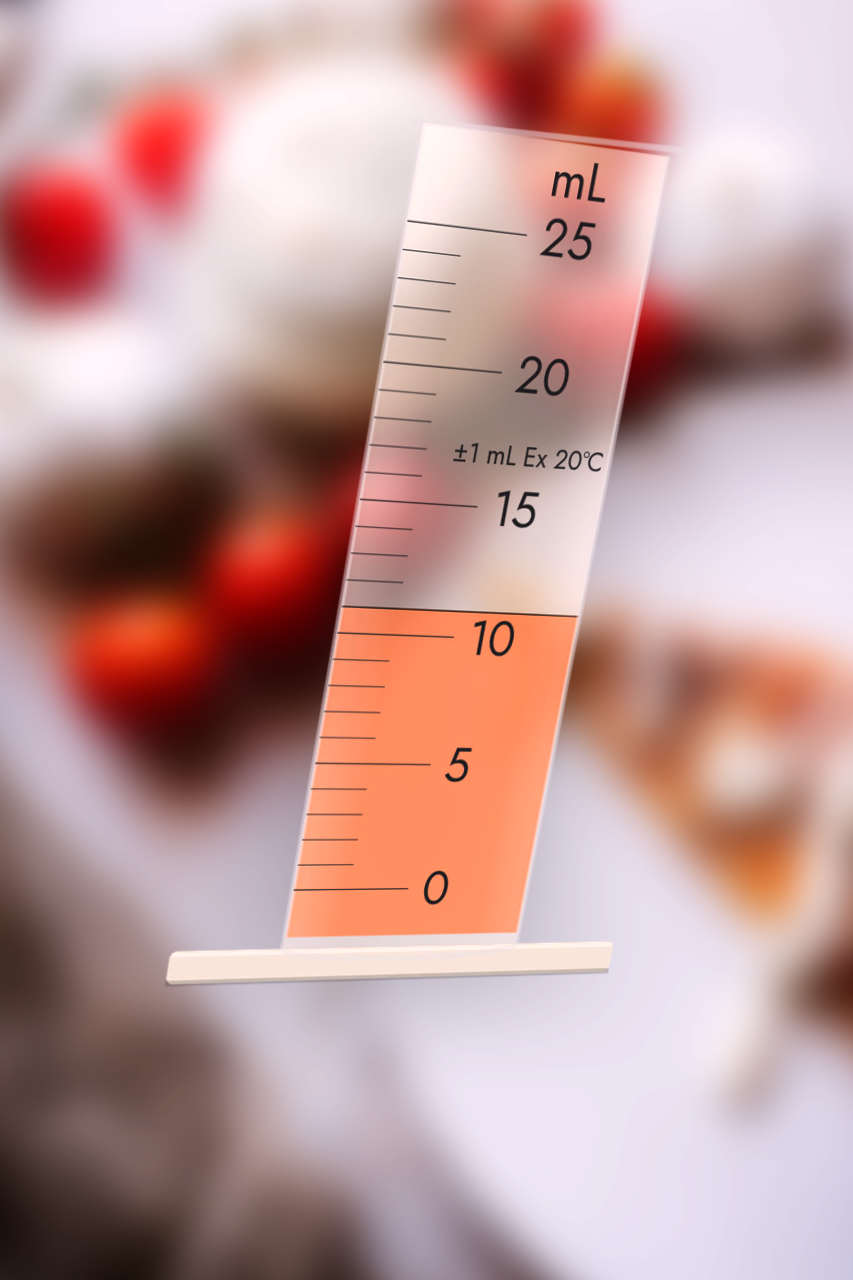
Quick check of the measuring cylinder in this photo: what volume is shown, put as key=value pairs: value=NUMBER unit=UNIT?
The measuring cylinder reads value=11 unit=mL
